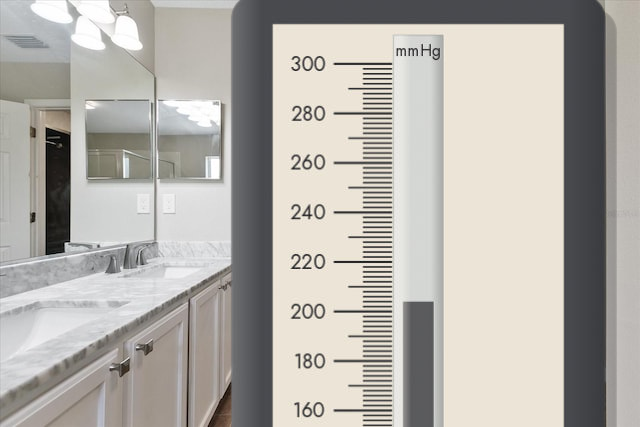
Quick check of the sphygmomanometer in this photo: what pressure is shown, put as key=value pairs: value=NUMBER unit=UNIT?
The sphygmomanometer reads value=204 unit=mmHg
